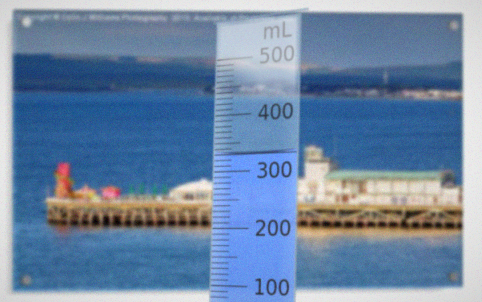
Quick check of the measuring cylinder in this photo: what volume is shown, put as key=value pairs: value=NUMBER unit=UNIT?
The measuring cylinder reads value=330 unit=mL
